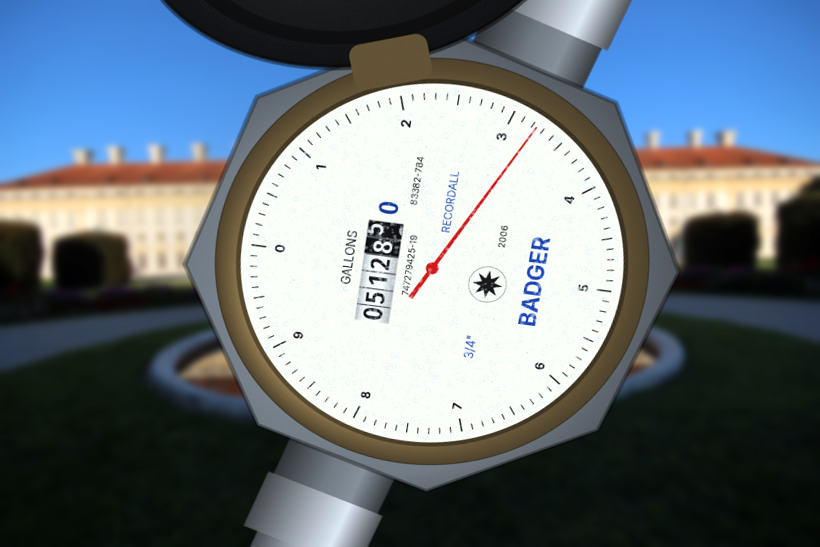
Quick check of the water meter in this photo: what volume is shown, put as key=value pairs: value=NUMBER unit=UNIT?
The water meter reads value=512853.2 unit=gal
